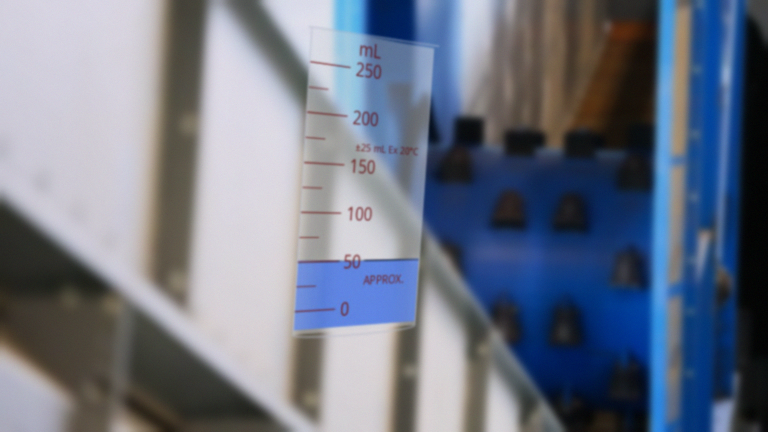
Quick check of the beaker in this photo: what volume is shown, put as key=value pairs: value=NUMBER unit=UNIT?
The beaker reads value=50 unit=mL
